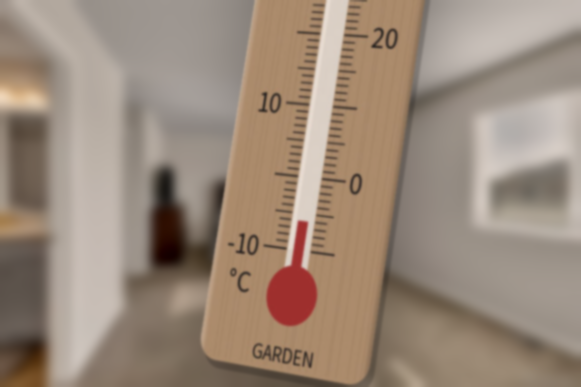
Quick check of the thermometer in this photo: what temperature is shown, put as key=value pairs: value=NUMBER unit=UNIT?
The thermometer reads value=-6 unit=°C
